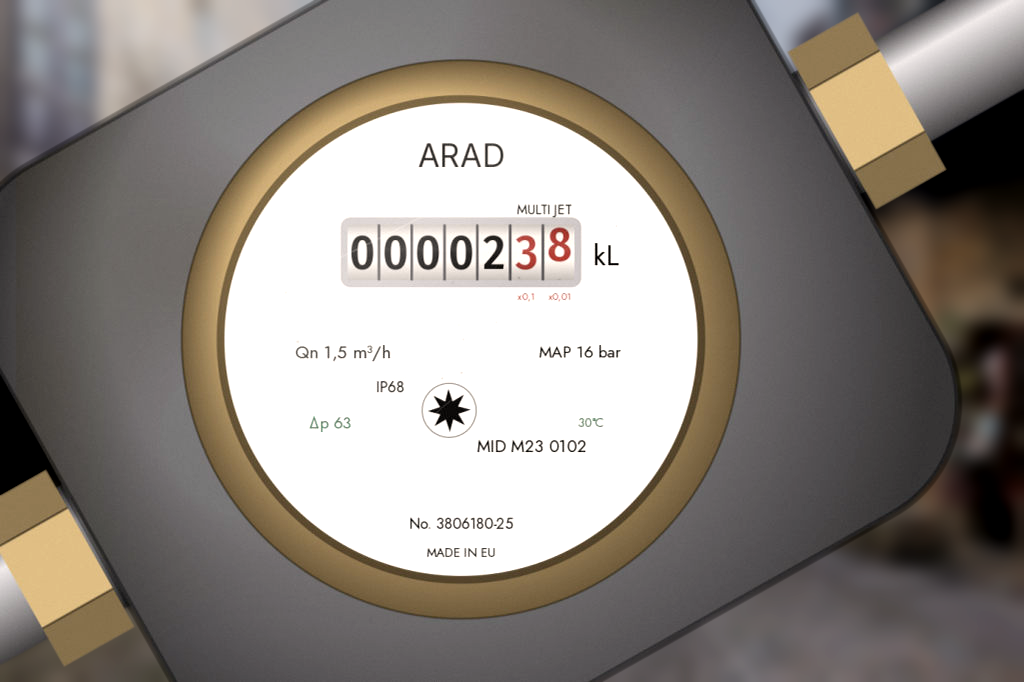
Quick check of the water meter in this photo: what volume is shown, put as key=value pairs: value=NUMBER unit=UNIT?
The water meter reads value=2.38 unit=kL
